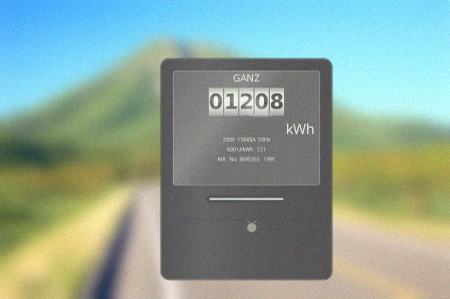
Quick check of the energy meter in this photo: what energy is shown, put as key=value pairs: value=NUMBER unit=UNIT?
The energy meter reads value=1208 unit=kWh
